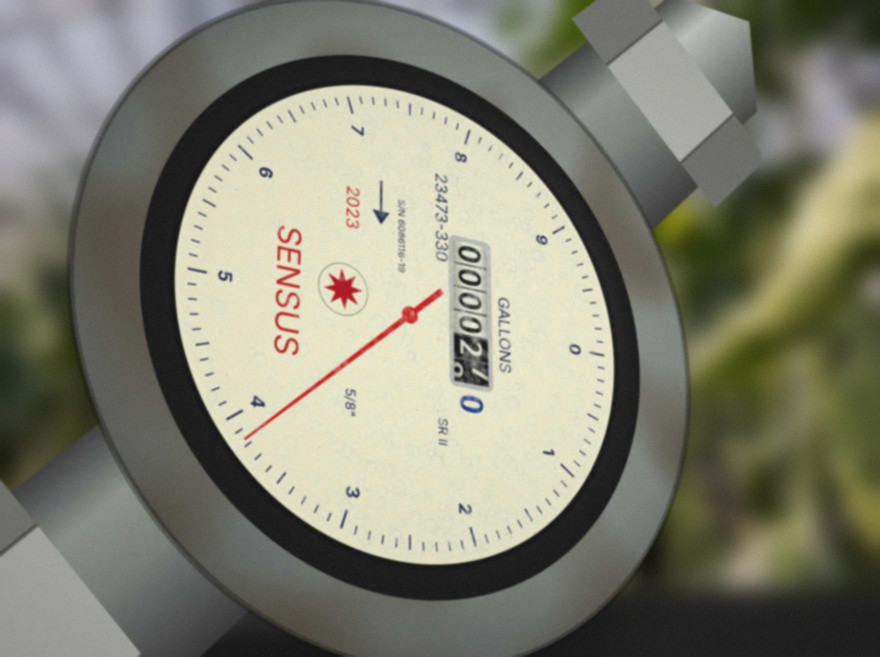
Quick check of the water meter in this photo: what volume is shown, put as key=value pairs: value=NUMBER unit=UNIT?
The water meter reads value=273.8 unit=gal
